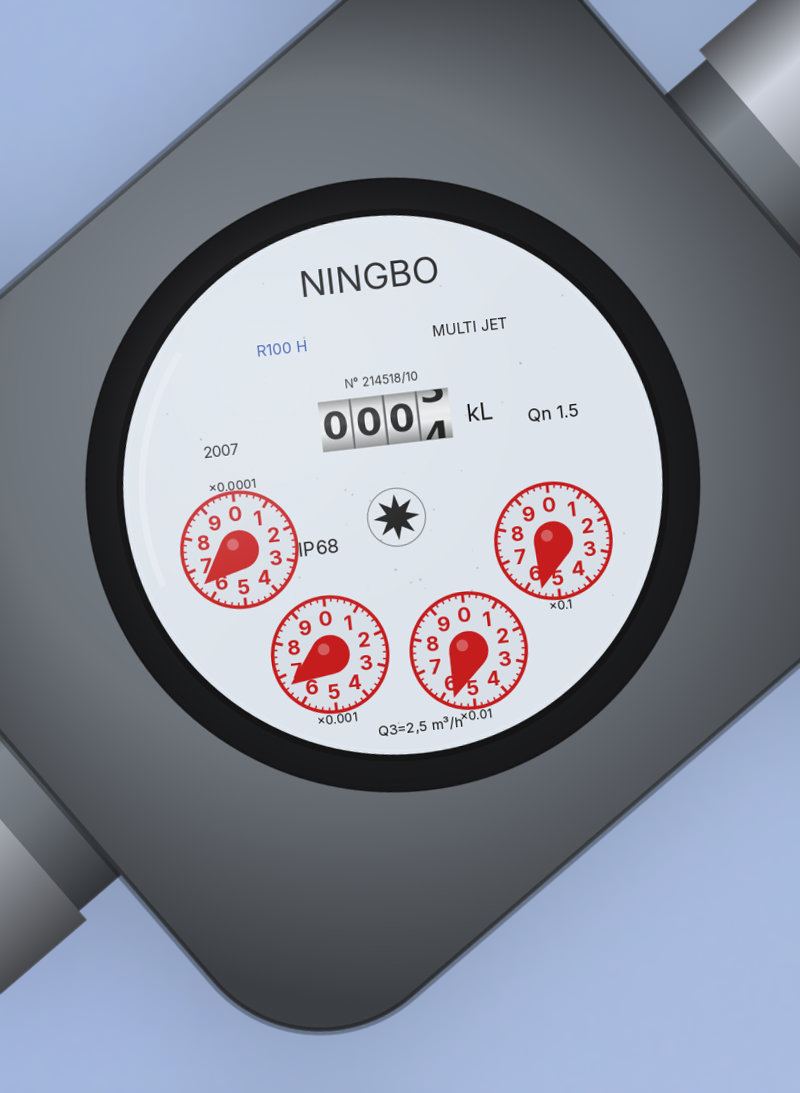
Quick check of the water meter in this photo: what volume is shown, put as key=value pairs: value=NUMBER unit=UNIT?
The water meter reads value=3.5566 unit=kL
